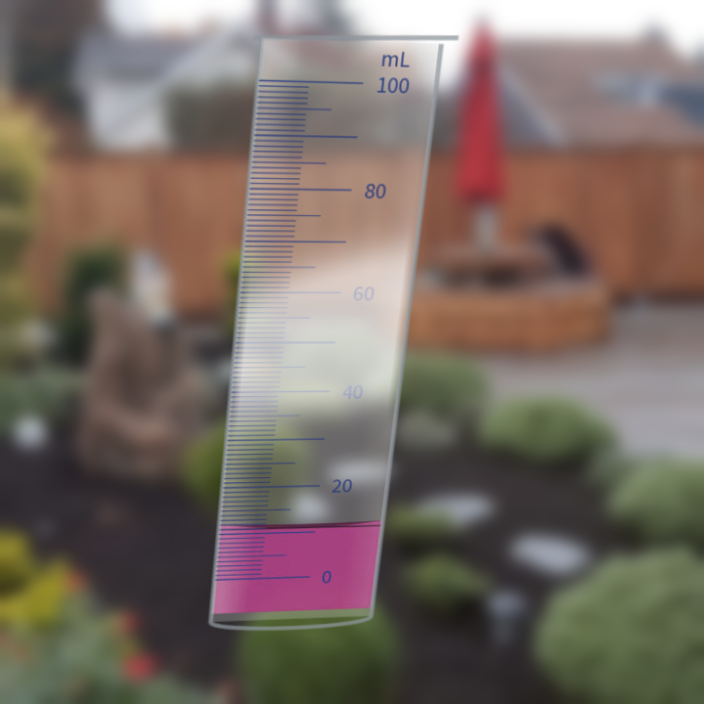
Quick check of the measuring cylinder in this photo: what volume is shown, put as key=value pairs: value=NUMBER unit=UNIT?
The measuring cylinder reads value=11 unit=mL
